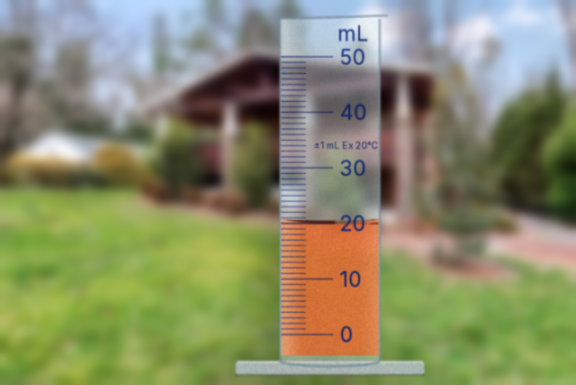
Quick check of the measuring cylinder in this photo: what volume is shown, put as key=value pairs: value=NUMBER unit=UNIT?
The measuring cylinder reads value=20 unit=mL
